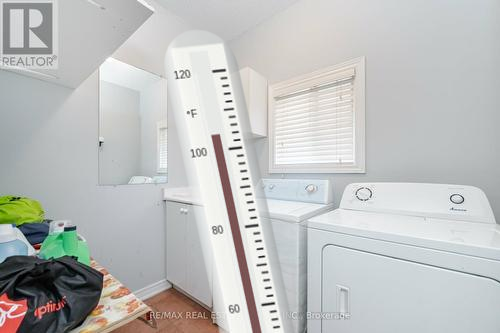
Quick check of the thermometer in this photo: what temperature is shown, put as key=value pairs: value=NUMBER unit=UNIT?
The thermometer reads value=104 unit=°F
